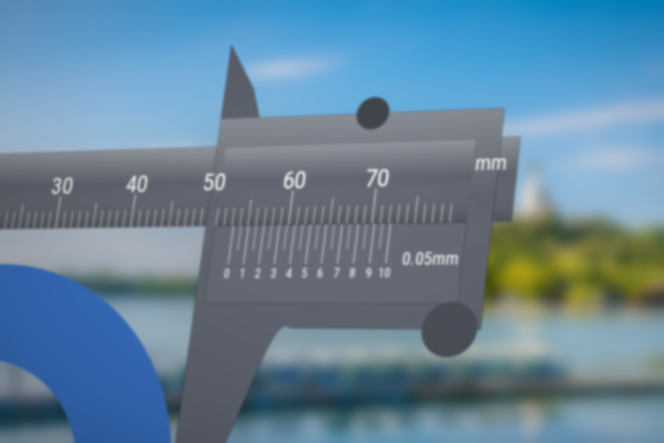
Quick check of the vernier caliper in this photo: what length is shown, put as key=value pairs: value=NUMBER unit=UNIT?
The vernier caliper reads value=53.2 unit=mm
